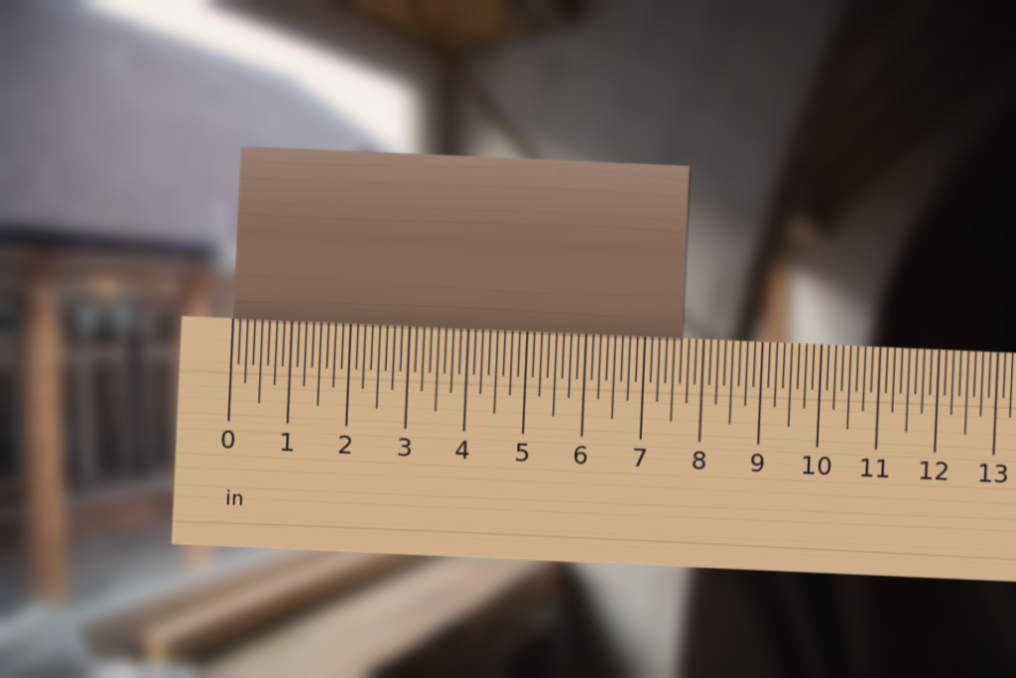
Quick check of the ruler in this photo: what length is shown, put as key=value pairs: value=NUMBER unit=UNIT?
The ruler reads value=7.625 unit=in
